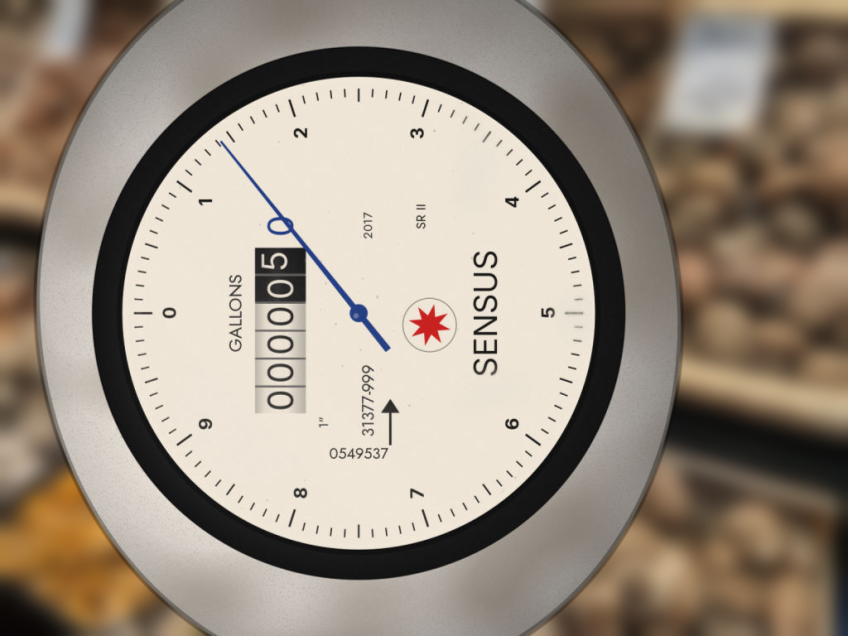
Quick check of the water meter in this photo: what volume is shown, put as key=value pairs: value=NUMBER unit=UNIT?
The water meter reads value=51.4 unit=gal
